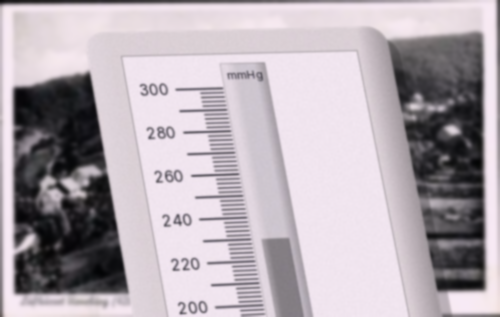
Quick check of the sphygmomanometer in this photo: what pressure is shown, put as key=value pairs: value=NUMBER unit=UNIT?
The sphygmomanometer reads value=230 unit=mmHg
